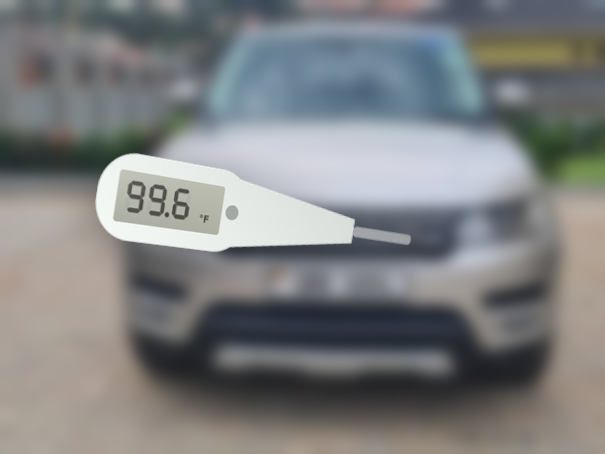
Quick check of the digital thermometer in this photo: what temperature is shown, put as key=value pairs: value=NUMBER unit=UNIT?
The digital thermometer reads value=99.6 unit=°F
